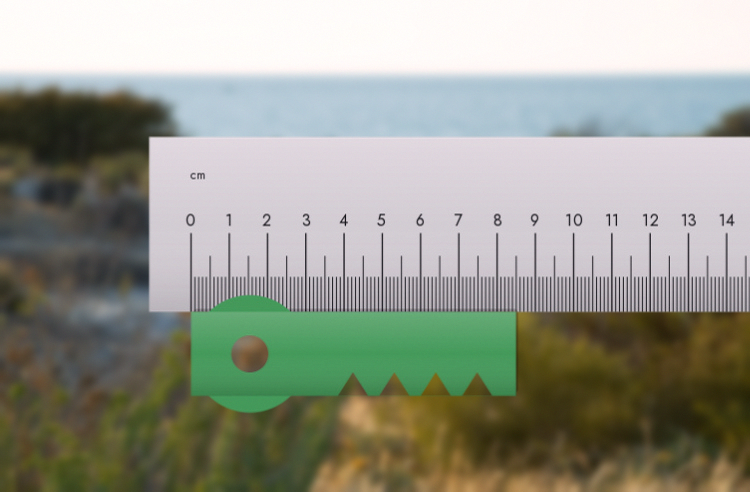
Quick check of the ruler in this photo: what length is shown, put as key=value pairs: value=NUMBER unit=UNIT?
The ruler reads value=8.5 unit=cm
